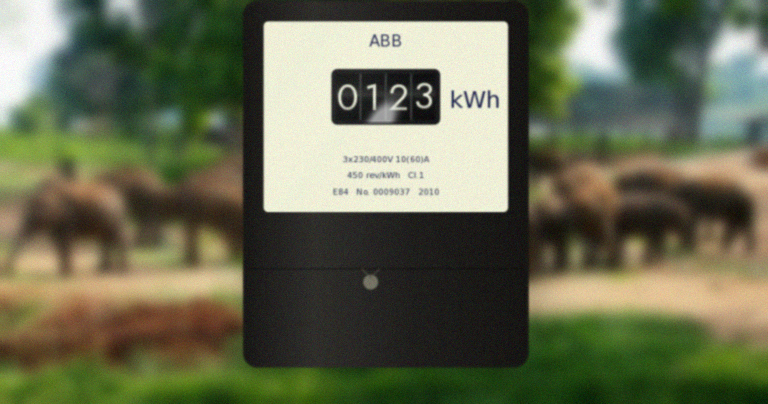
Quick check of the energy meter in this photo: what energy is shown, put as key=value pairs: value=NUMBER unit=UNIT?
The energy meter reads value=123 unit=kWh
